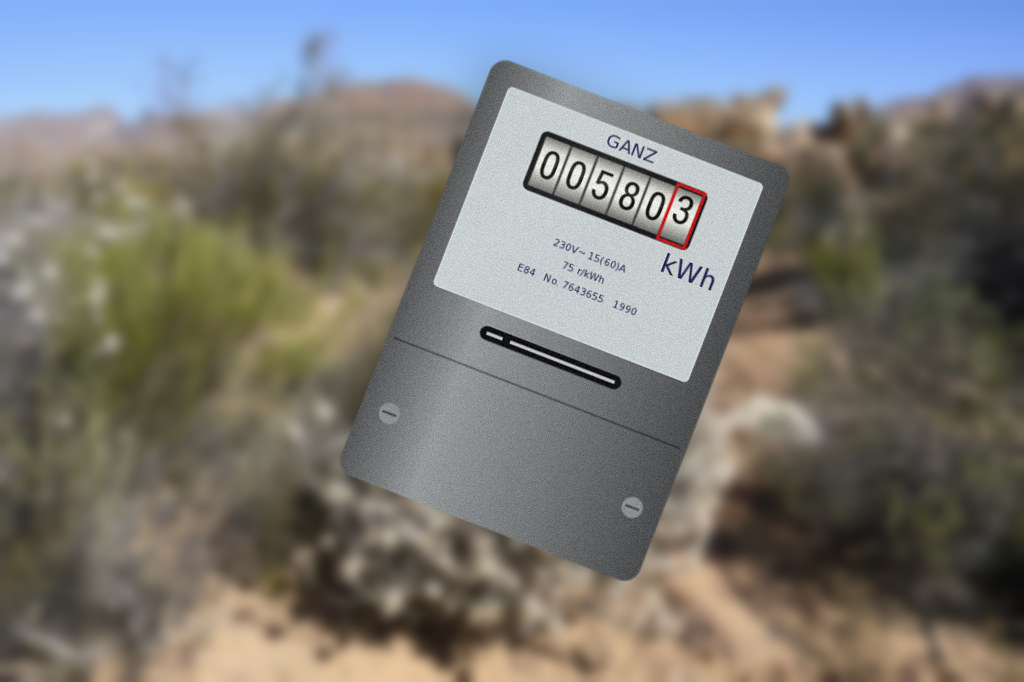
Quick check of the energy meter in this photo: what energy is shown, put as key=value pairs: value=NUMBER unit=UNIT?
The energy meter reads value=580.3 unit=kWh
